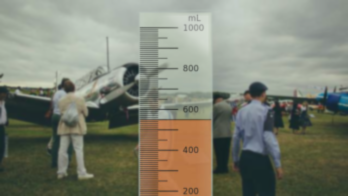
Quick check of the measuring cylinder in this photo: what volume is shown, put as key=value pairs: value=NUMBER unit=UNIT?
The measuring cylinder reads value=550 unit=mL
